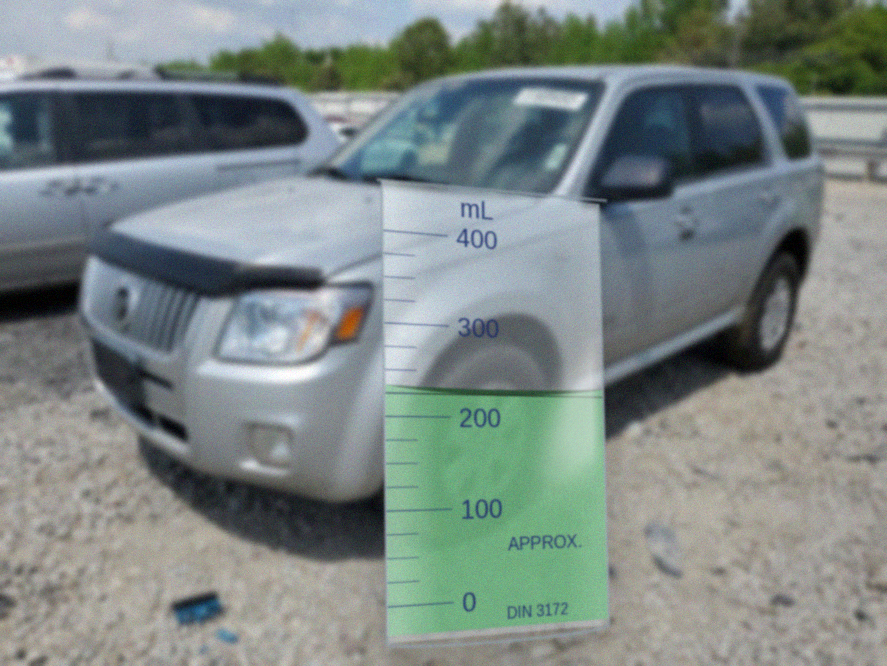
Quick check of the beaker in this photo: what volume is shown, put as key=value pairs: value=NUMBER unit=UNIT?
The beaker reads value=225 unit=mL
